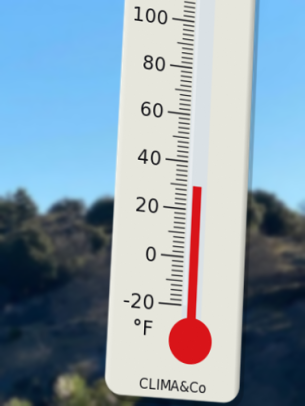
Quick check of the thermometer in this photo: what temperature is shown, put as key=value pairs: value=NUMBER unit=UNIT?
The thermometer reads value=30 unit=°F
